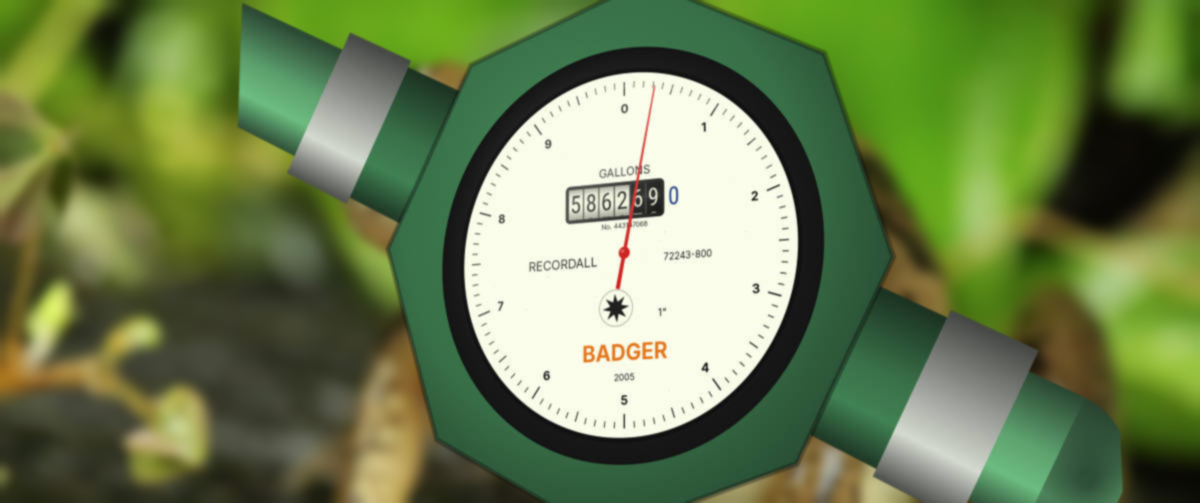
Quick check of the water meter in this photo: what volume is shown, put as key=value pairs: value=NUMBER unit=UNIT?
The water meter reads value=5862690.3 unit=gal
